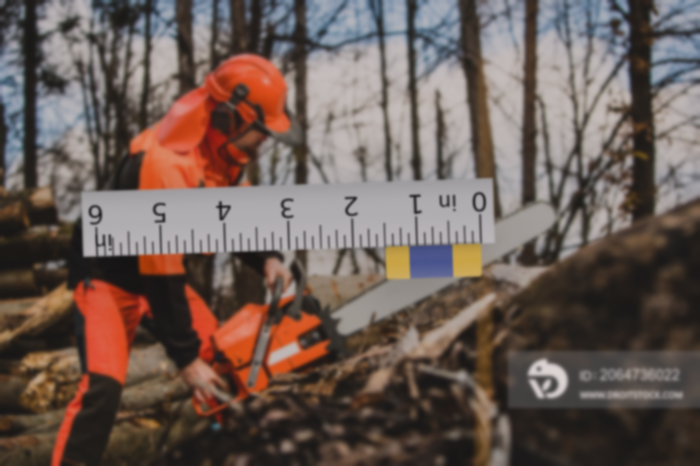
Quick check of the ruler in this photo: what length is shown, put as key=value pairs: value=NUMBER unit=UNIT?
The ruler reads value=1.5 unit=in
